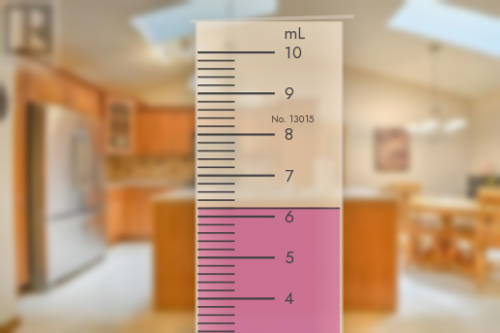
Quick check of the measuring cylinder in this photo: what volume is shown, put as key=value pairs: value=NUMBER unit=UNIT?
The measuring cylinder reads value=6.2 unit=mL
